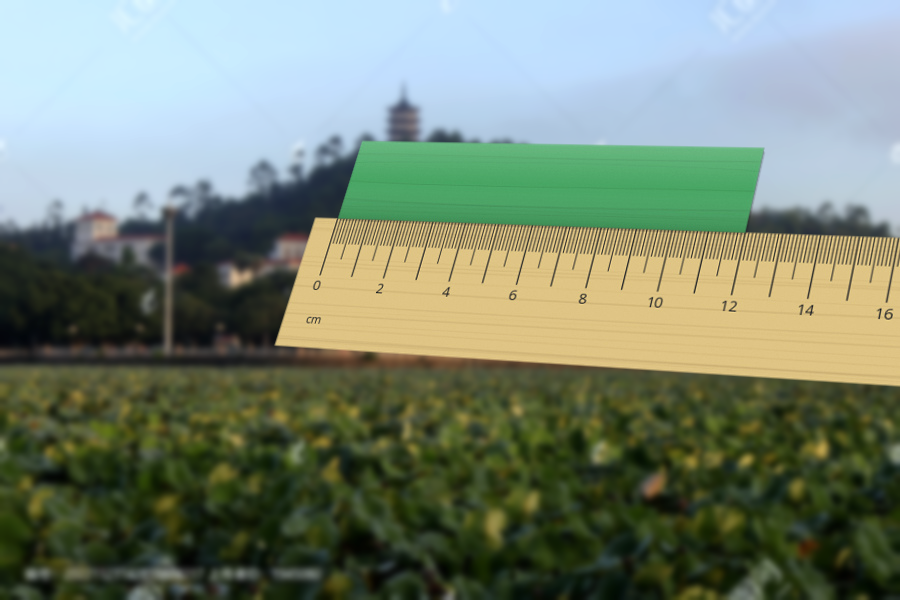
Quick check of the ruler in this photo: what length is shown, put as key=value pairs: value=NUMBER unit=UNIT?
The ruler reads value=12 unit=cm
